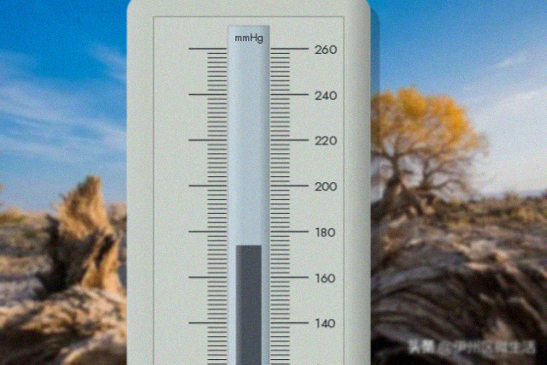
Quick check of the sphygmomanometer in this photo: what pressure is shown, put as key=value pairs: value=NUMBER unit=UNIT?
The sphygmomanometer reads value=174 unit=mmHg
